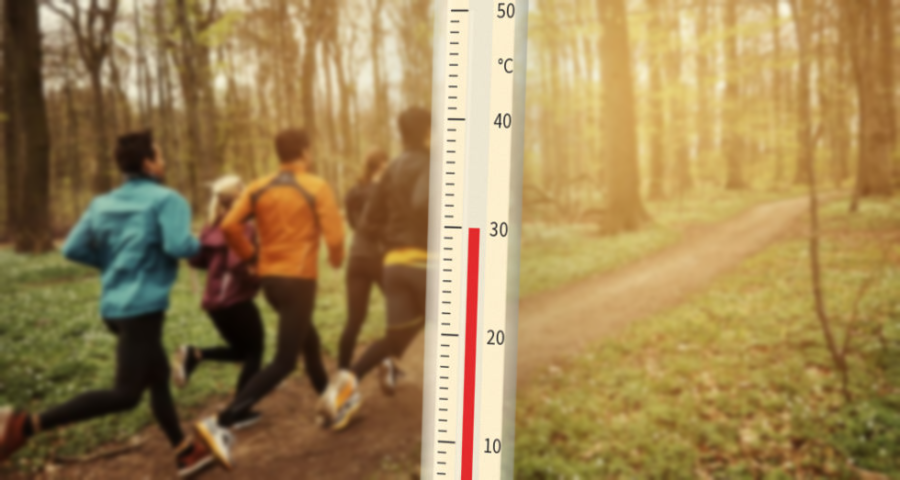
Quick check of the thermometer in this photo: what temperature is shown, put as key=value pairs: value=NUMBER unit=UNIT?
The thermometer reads value=30 unit=°C
